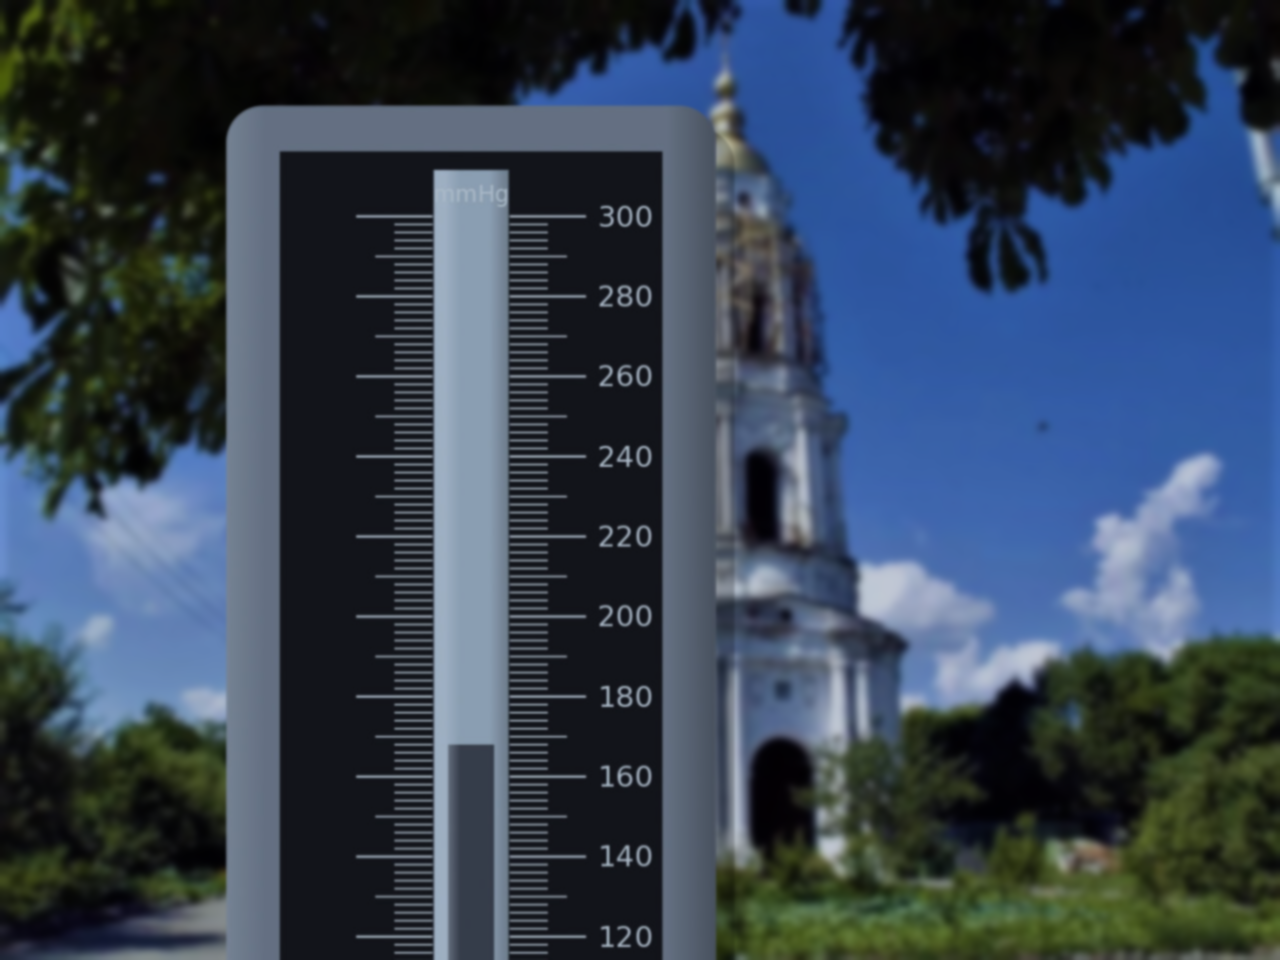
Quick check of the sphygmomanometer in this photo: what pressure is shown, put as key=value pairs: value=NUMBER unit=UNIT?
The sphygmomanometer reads value=168 unit=mmHg
